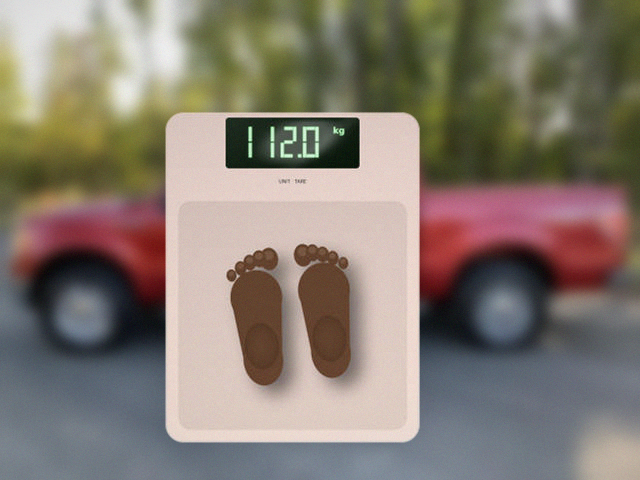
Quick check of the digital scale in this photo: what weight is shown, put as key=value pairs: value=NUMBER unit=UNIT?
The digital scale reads value=112.0 unit=kg
